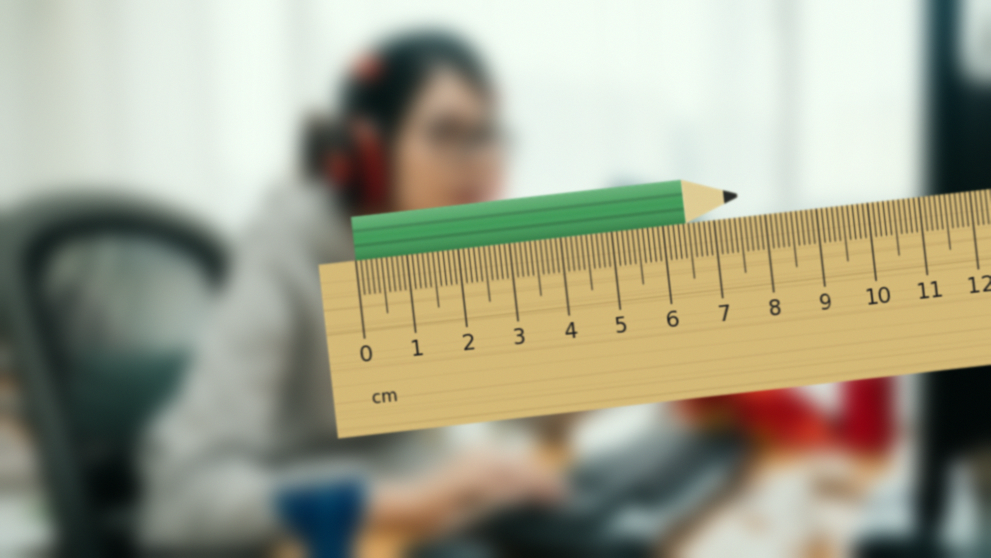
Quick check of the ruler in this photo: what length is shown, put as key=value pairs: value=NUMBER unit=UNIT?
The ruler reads value=7.5 unit=cm
